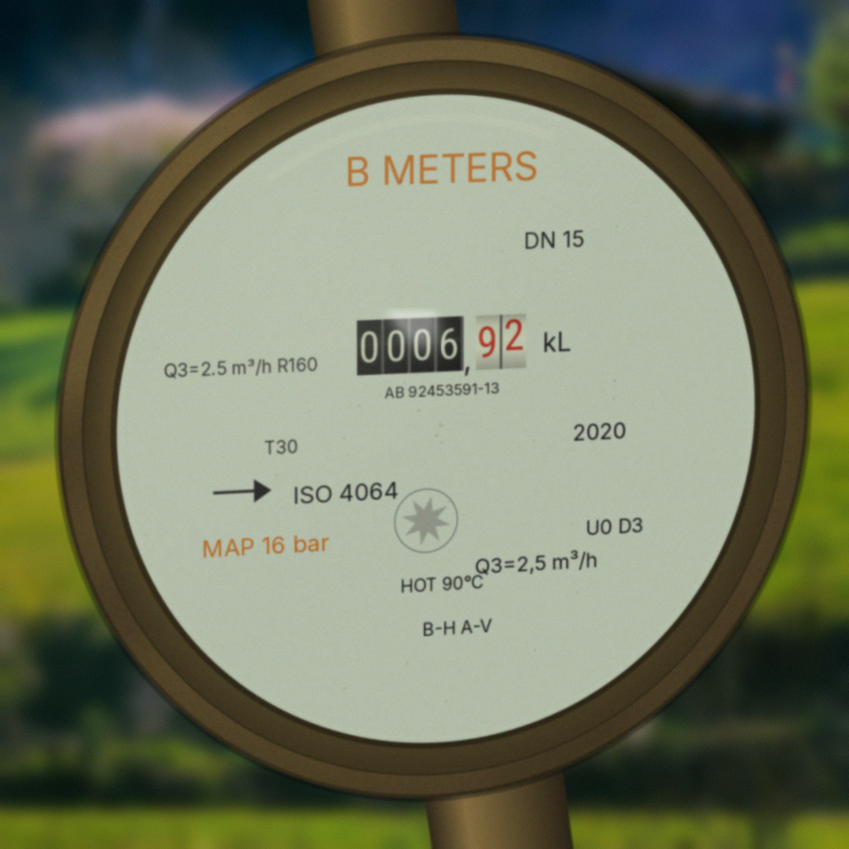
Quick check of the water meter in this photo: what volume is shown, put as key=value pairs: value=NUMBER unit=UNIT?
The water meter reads value=6.92 unit=kL
